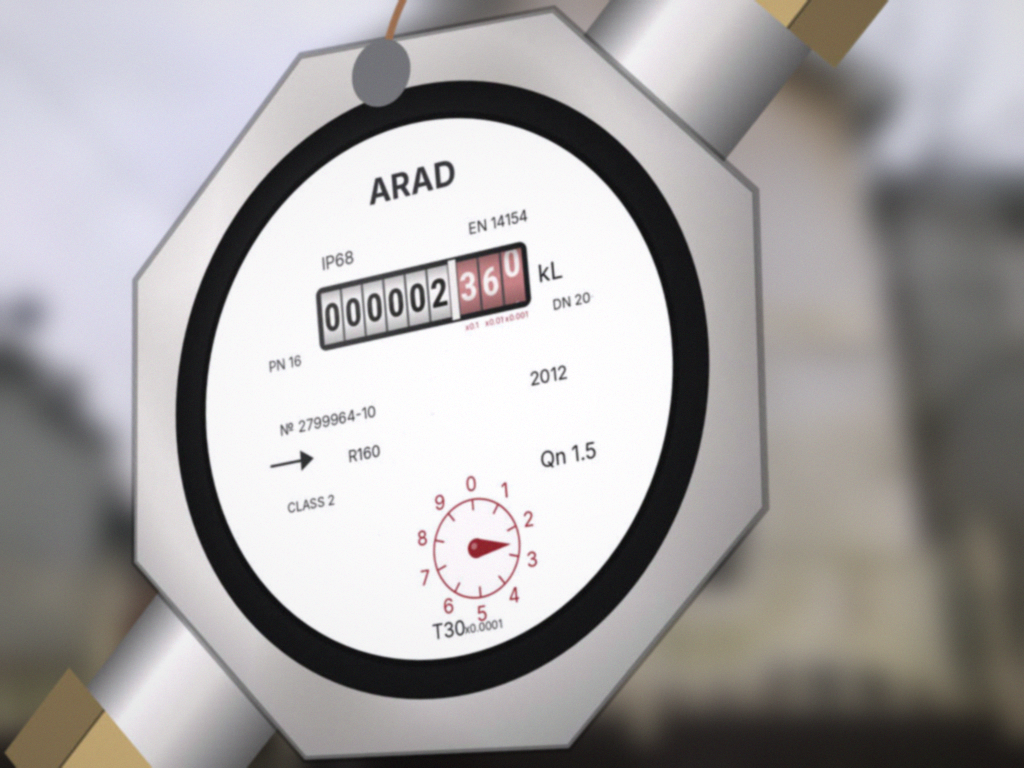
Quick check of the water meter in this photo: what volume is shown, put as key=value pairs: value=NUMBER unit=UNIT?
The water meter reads value=2.3602 unit=kL
